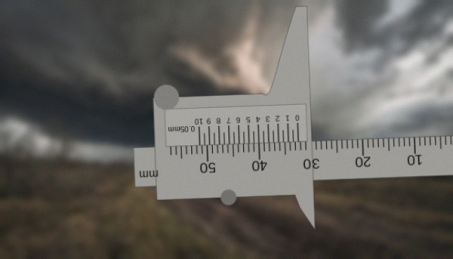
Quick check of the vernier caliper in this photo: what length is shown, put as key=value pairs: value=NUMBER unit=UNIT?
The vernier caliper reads value=32.4 unit=mm
